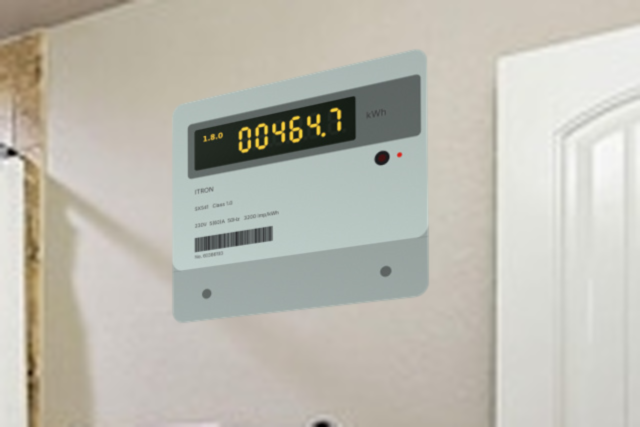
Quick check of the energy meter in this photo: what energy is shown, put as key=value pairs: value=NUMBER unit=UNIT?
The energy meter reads value=464.7 unit=kWh
